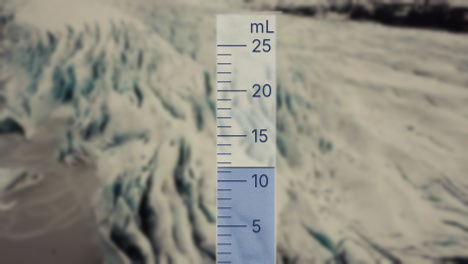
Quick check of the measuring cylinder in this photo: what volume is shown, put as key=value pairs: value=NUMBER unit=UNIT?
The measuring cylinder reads value=11.5 unit=mL
